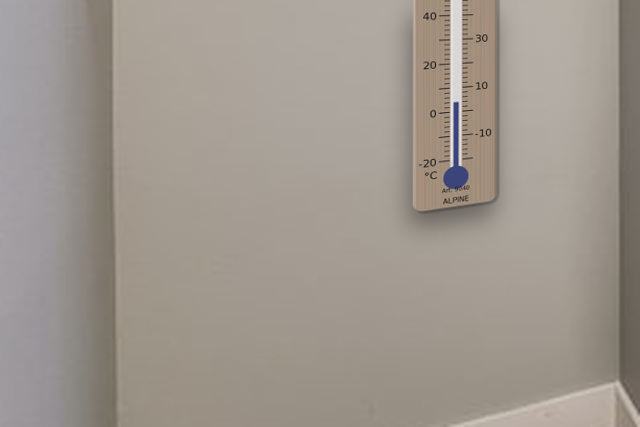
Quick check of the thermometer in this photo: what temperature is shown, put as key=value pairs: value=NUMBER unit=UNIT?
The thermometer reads value=4 unit=°C
